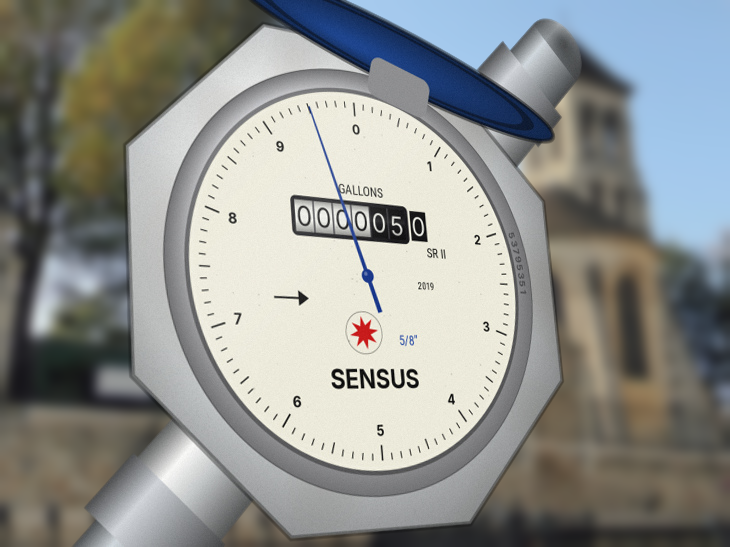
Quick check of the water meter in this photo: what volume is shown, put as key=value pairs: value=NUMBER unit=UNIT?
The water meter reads value=49.5 unit=gal
